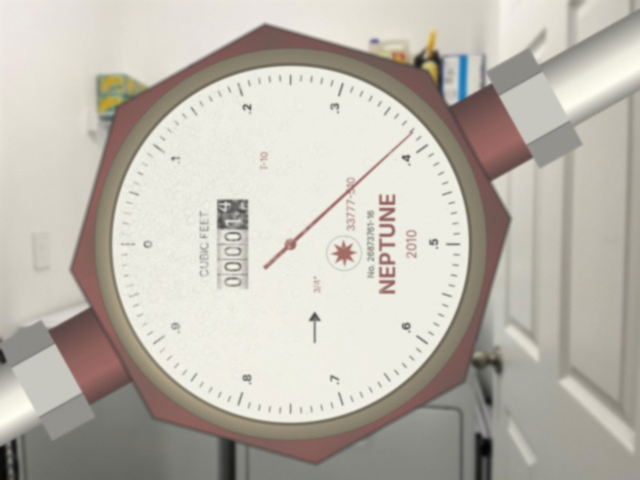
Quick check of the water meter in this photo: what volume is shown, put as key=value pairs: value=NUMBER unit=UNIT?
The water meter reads value=14.38 unit=ft³
